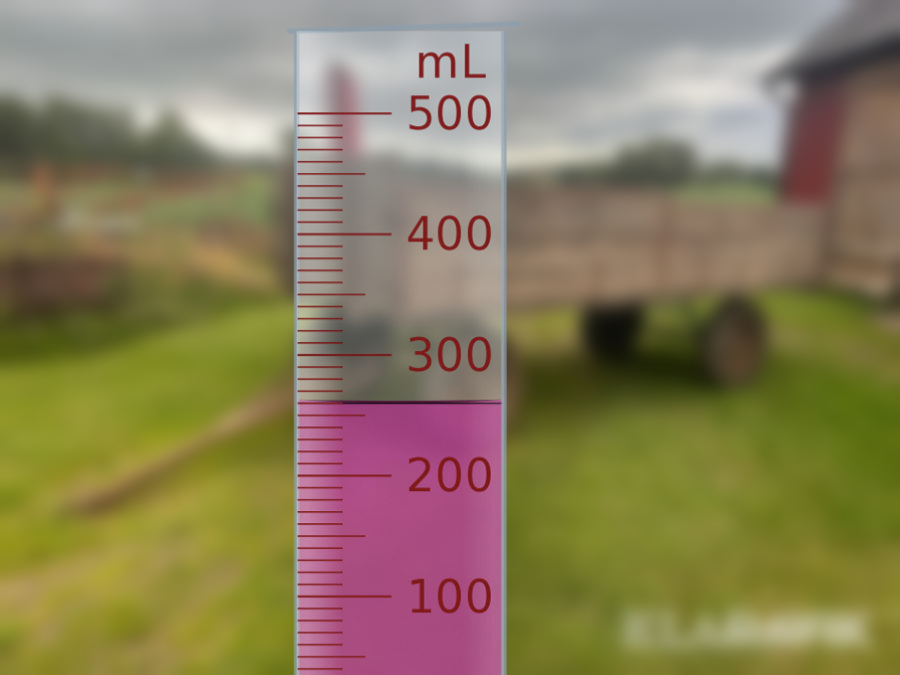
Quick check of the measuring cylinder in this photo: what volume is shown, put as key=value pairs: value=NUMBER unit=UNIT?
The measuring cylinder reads value=260 unit=mL
